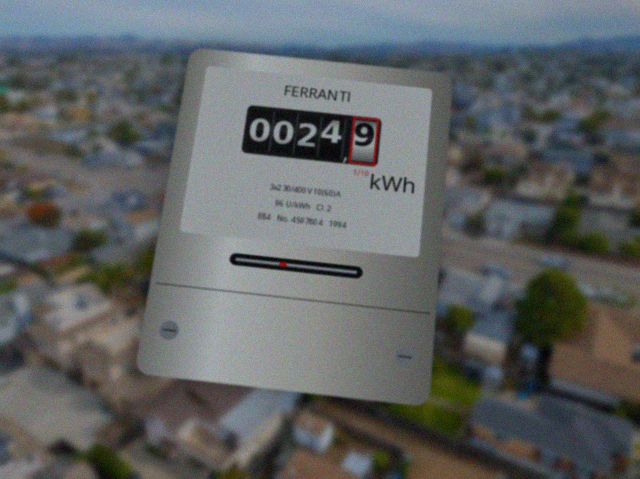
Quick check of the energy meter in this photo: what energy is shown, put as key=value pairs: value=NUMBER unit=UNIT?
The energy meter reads value=24.9 unit=kWh
